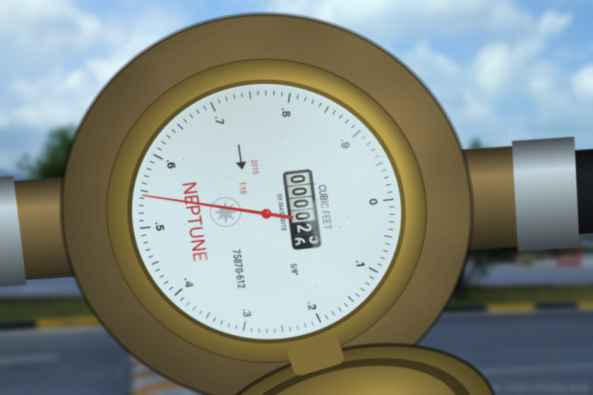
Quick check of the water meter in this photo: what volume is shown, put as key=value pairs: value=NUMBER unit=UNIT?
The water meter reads value=25.54 unit=ft³
